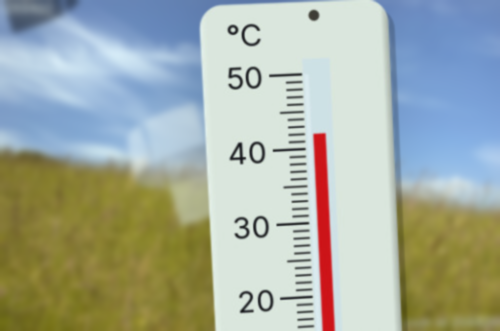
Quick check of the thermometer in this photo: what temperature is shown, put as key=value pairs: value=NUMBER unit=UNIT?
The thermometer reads value=42 unit=°C
